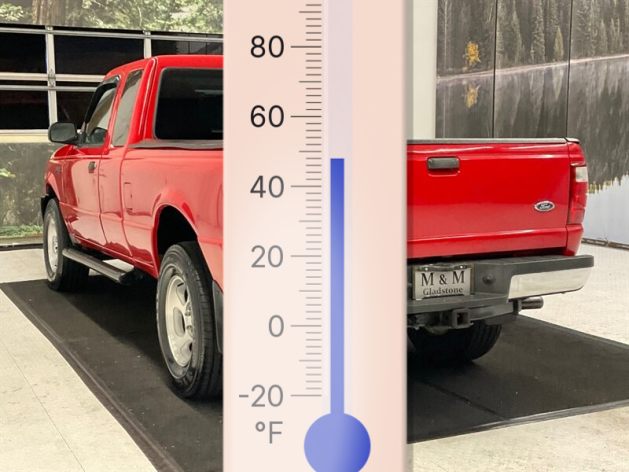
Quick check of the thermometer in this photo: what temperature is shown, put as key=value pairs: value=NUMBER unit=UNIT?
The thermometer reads value=48 unit=°F
